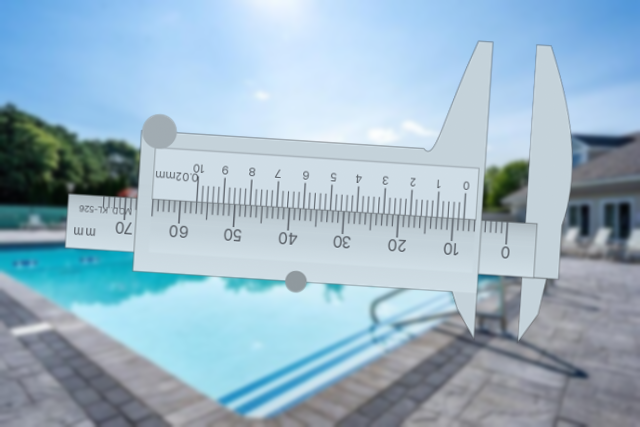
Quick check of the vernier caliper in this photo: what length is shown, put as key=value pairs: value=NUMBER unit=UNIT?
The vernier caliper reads value=8.0 unit=mm
